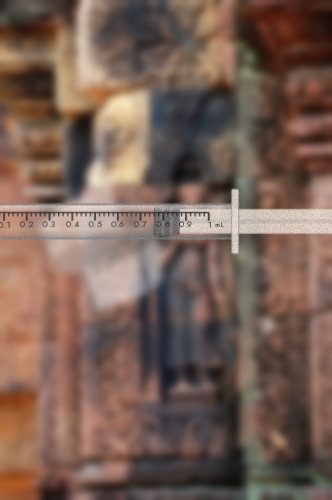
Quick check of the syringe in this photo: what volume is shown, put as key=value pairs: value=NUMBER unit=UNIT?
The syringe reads value=0.76 unit=mL
